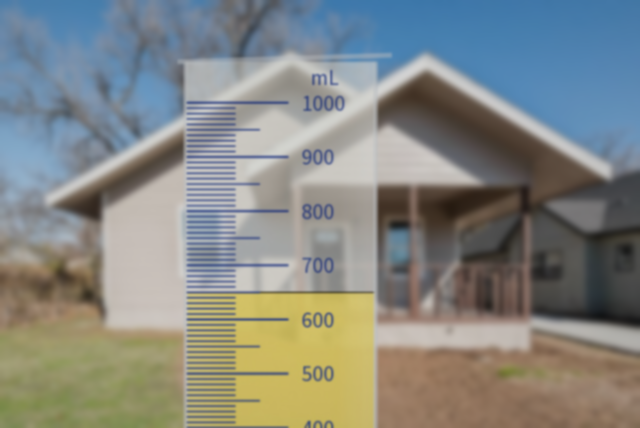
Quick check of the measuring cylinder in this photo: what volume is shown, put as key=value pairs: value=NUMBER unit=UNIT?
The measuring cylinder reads value=650 unit=mL
